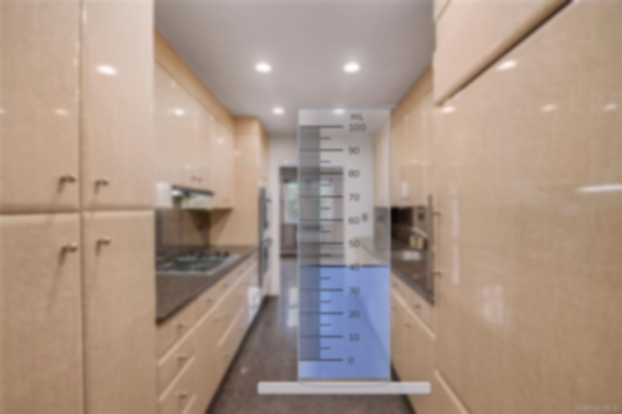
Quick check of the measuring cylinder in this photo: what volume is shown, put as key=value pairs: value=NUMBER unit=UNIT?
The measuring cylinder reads value=40 unit=mL
